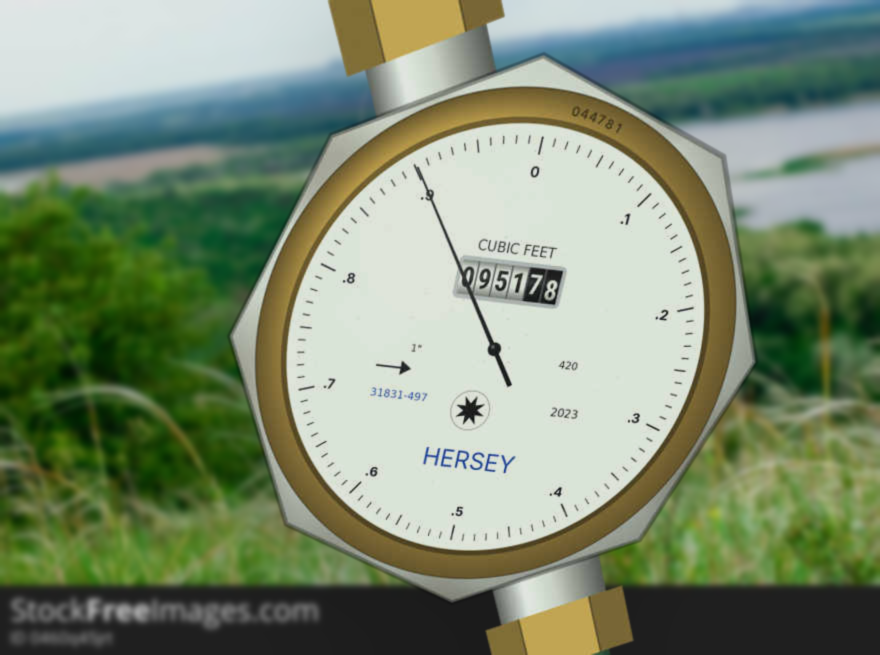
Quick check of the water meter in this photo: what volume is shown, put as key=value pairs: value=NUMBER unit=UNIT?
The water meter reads value=95177.90 unit=ft³
